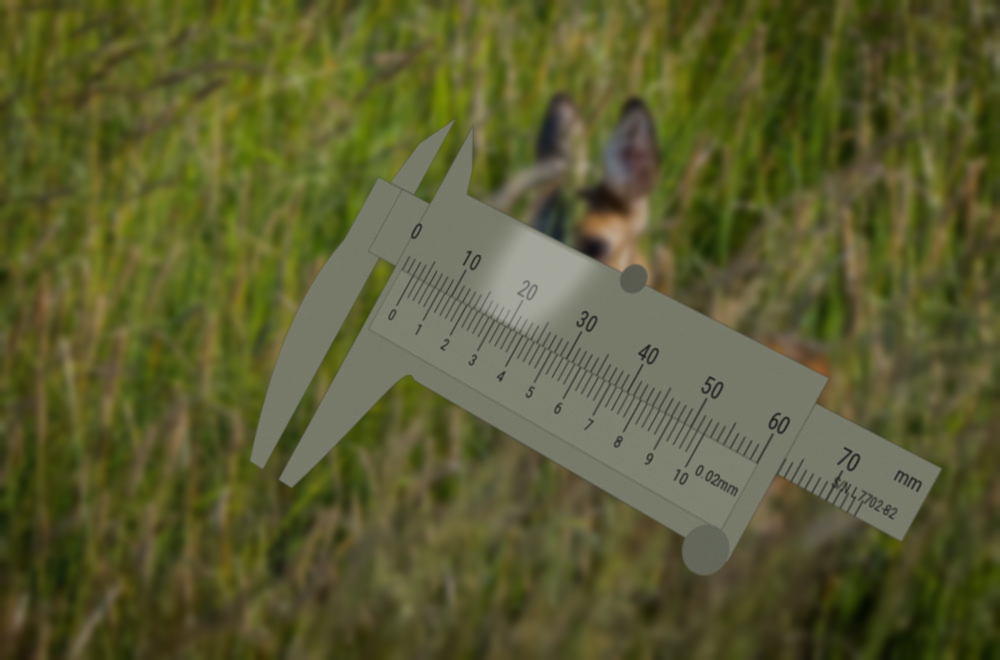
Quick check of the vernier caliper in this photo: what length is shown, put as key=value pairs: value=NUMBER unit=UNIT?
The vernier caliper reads value=3.0 unit=mm
